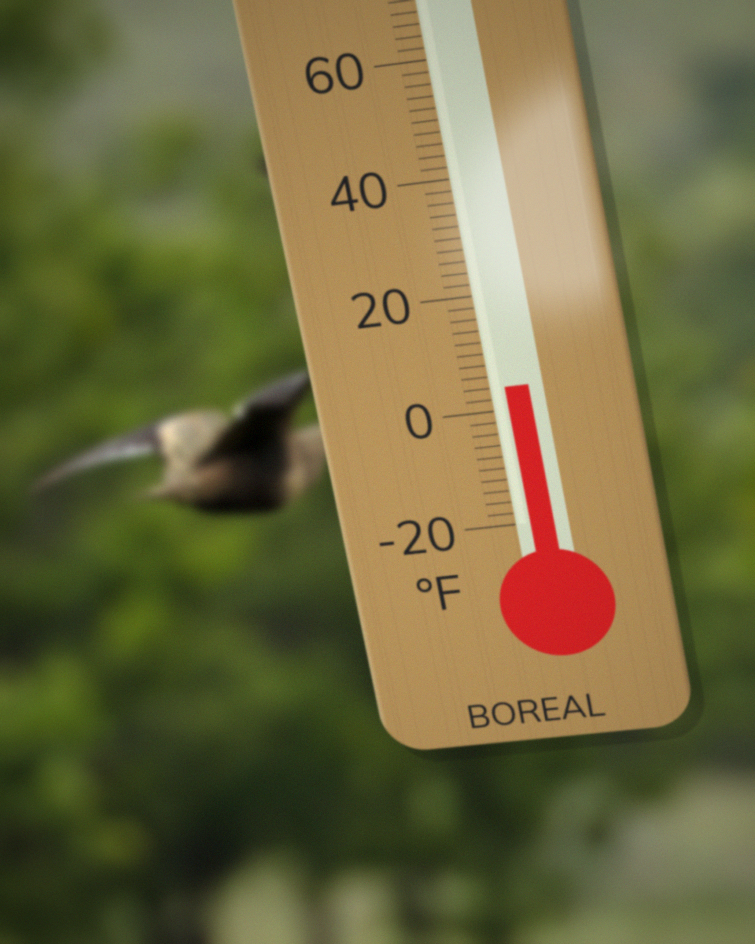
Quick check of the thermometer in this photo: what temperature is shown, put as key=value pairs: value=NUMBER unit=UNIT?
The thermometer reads value=4 unit=°F
